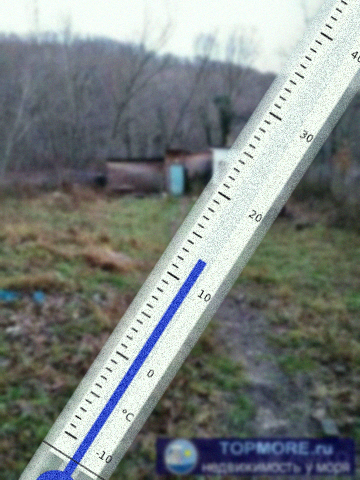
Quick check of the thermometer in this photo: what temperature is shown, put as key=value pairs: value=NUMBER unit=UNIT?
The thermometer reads value=13 unit=°C
